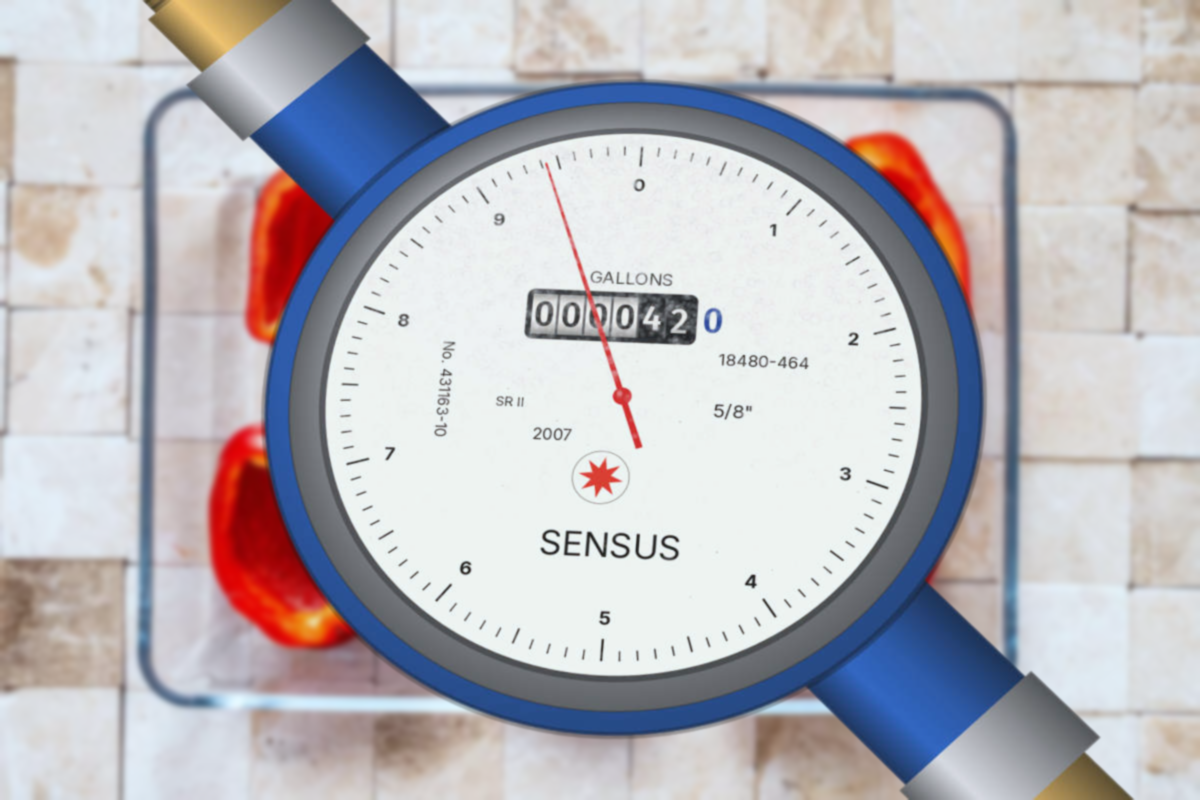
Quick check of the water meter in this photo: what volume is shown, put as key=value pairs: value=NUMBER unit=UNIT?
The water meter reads value=419.4 unit=gal
